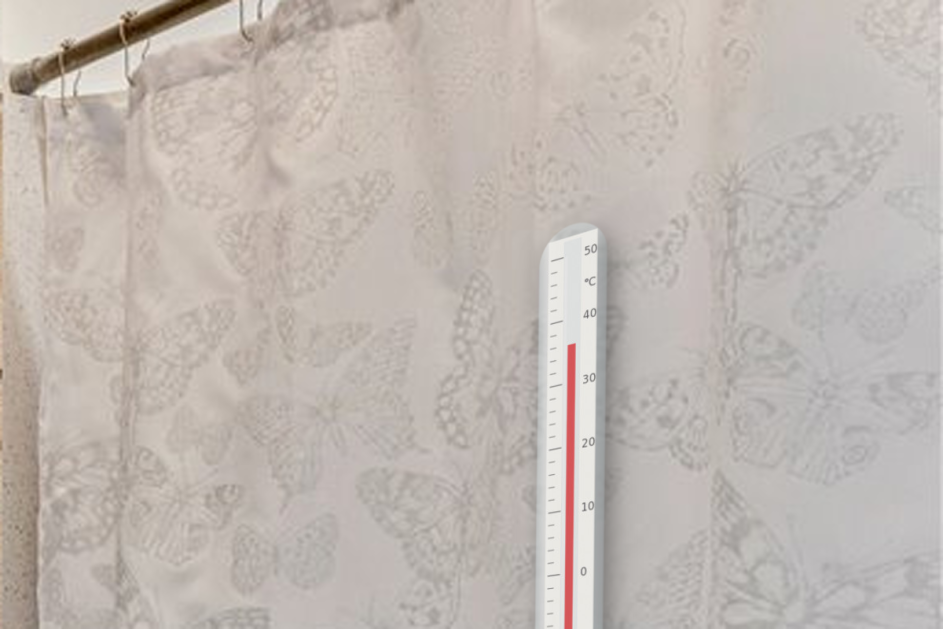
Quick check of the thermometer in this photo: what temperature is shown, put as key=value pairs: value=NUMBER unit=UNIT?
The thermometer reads value=36 unit=°C
